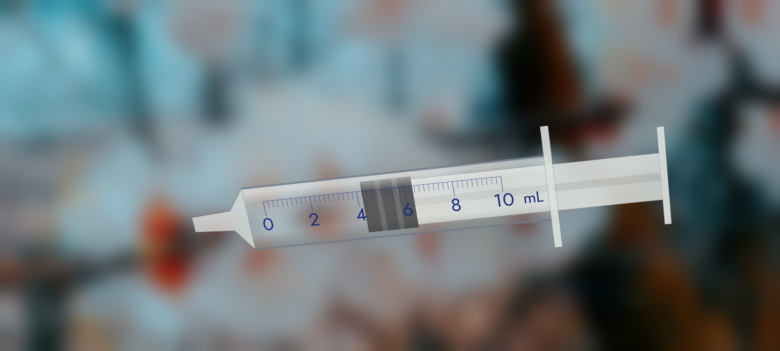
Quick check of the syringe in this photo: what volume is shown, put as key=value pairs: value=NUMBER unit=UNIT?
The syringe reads value=4.2 unit=mL
